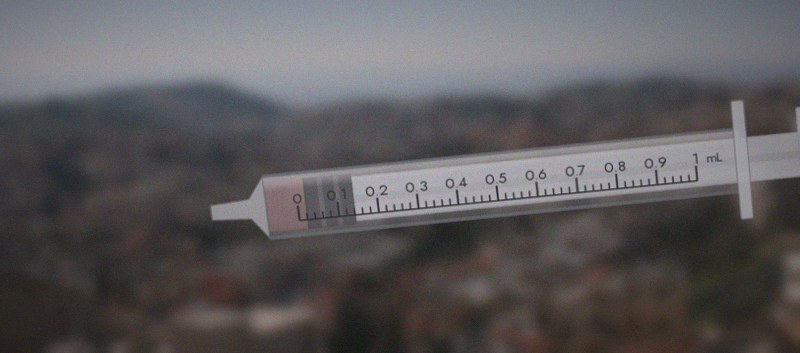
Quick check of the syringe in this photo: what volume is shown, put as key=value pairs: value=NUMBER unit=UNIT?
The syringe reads value=0.02 unit=mL
